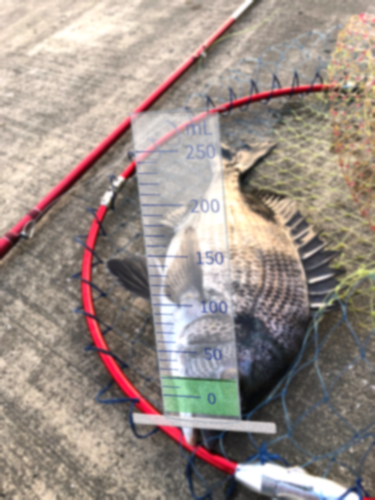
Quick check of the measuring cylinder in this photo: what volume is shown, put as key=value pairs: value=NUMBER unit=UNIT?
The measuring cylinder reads value=20 unit=mL
